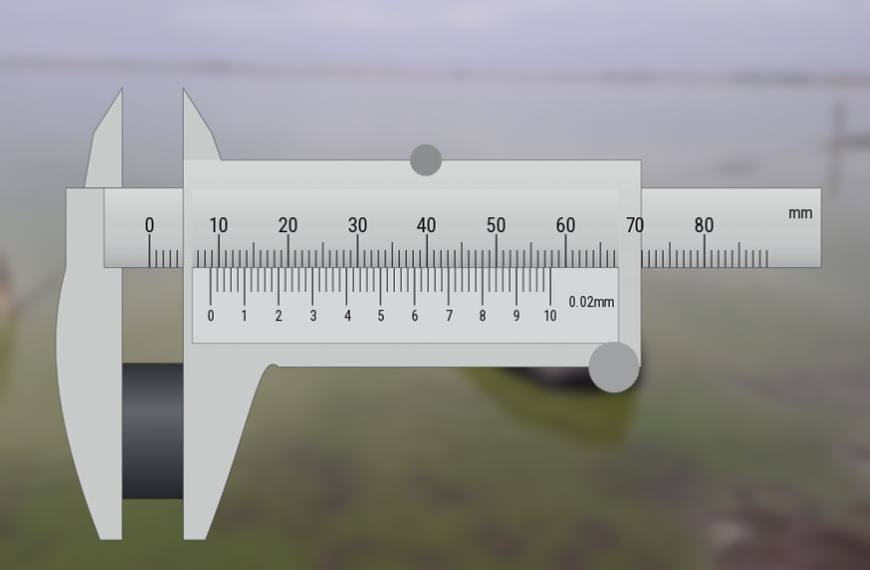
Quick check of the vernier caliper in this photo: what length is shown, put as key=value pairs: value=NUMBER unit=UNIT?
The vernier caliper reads value=8.8 unit=mm
